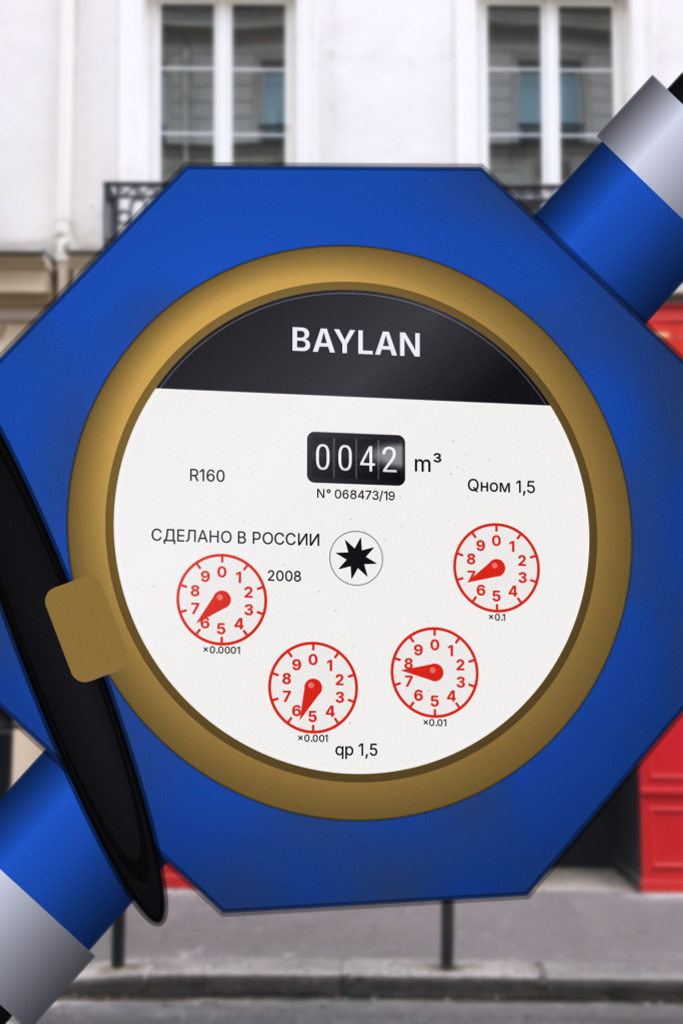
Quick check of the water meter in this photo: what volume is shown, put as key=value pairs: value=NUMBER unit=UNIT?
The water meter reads value=42.6756 unit=m³
